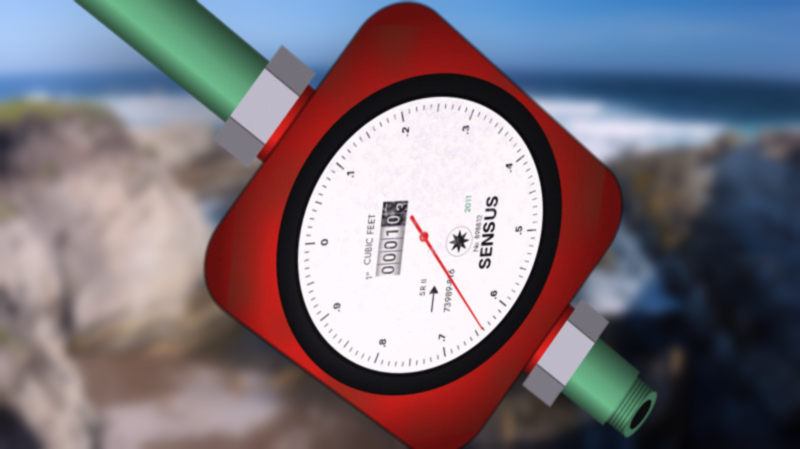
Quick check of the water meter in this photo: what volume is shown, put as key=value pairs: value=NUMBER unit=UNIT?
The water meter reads value=102.64 unit=ft³
